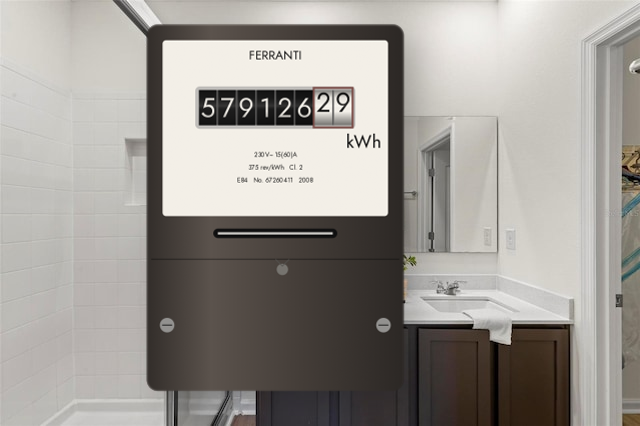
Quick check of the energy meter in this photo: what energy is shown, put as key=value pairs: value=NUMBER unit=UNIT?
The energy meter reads value=579126.29 unit=kWh
